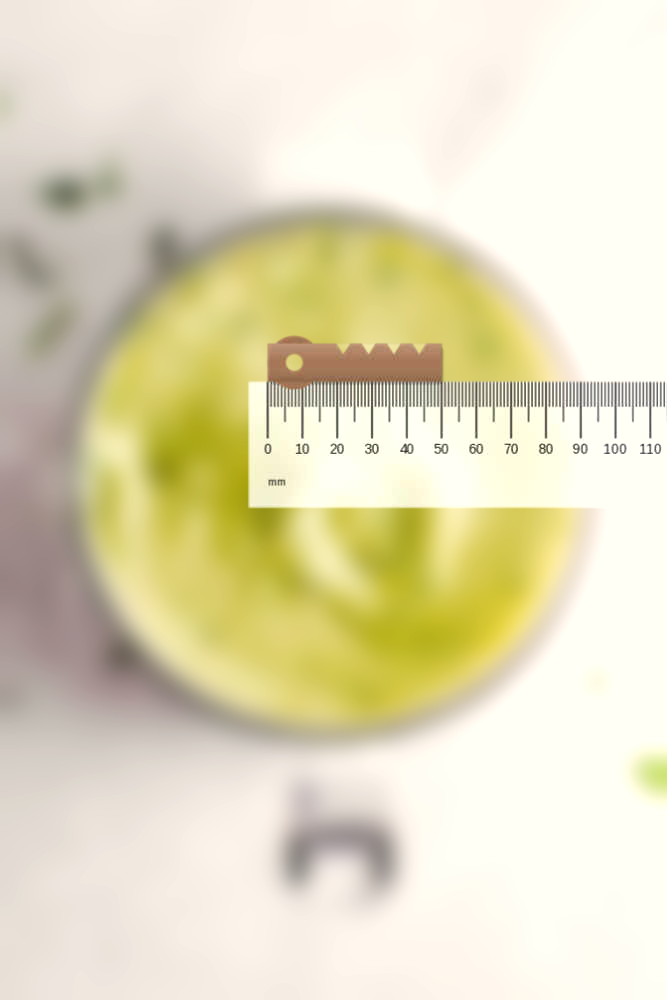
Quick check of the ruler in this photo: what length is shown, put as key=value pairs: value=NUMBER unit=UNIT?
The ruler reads value=50 unit=mm
